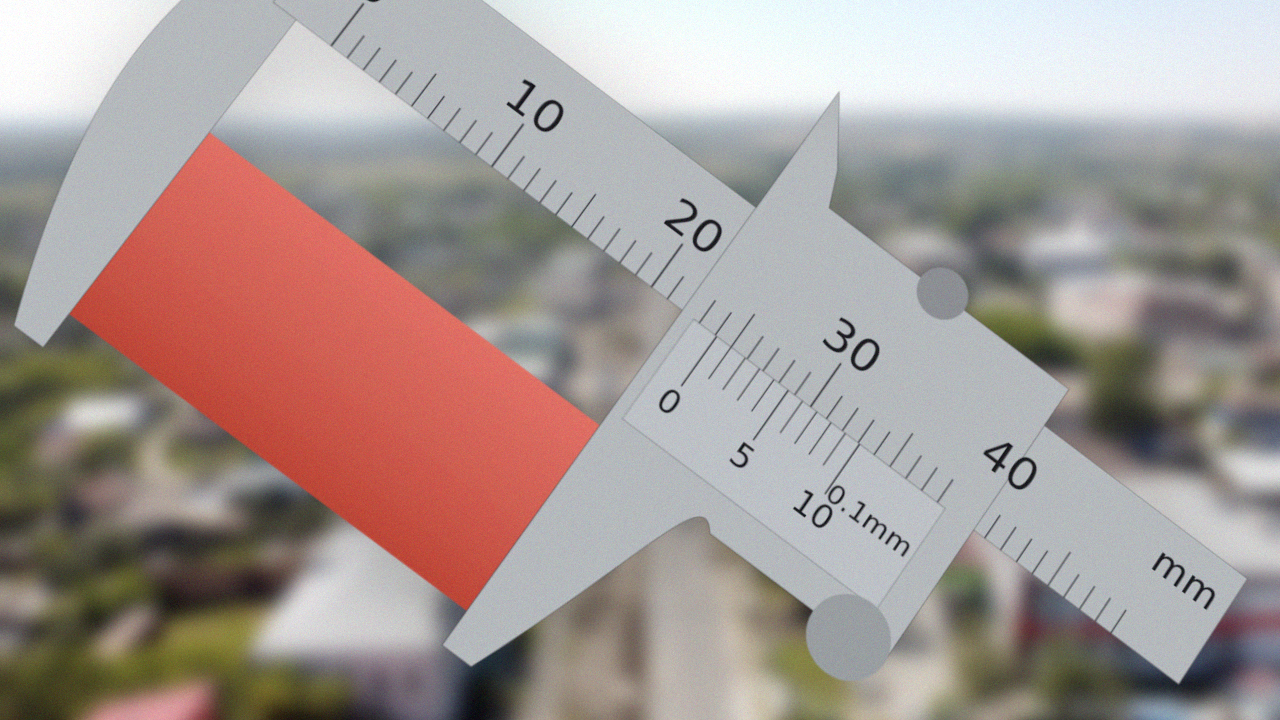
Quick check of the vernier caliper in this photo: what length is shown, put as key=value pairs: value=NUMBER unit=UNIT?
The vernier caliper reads value=24.1 unit=mm
